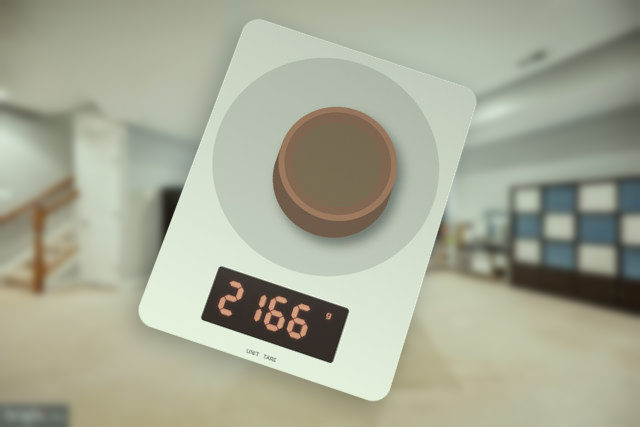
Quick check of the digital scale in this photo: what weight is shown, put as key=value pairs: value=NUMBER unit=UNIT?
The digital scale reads value=2166 unit=g
